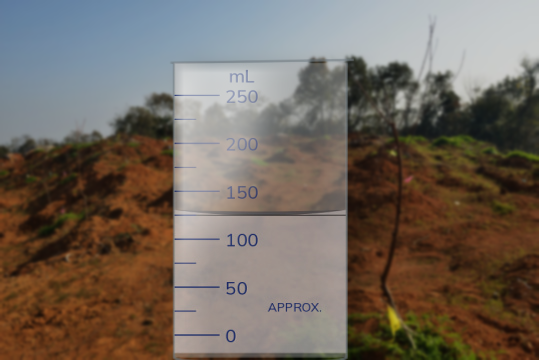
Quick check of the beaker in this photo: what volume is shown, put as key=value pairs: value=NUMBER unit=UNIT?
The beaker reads value=125 unit=mL
